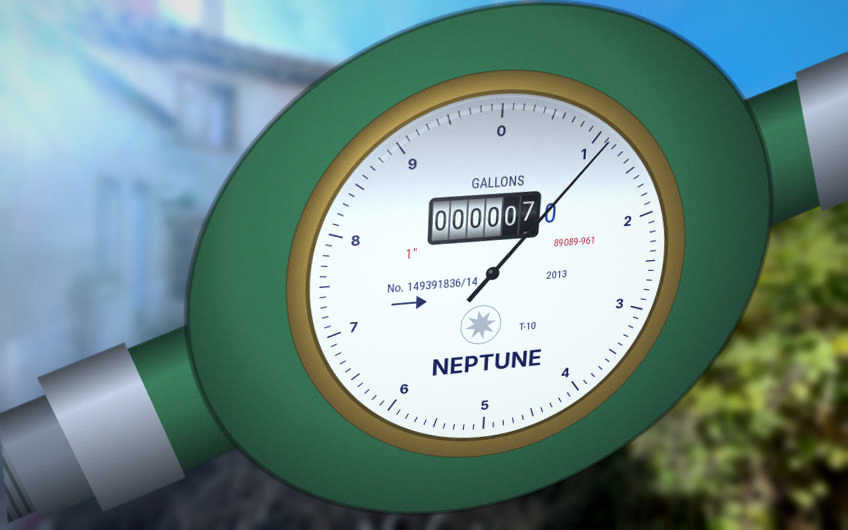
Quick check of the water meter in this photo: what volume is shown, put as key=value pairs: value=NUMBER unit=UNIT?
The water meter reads value=71.1 unit=gal
